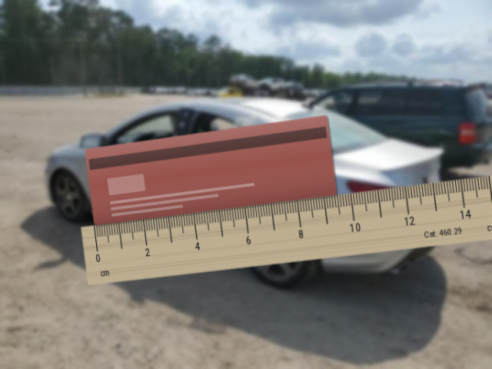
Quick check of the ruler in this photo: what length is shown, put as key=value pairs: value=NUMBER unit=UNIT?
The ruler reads value=9.5 unit=cm
